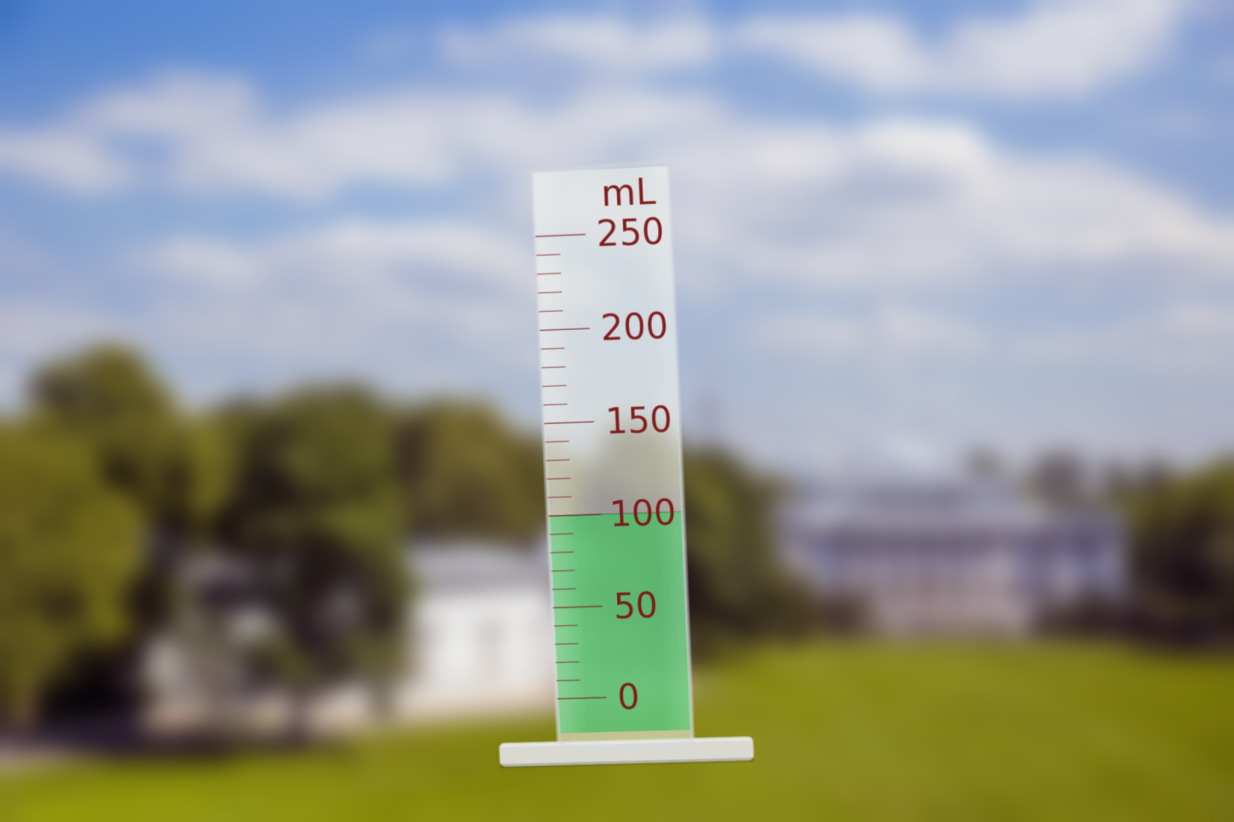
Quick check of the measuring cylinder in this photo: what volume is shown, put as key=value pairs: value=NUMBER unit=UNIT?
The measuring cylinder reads value=100 unit=mL
